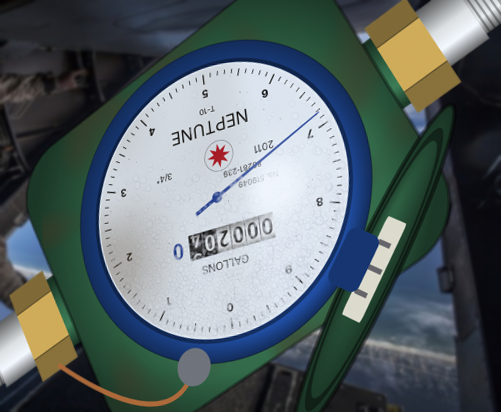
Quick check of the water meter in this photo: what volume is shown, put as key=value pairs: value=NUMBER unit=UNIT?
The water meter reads value=2036.8 unit=gal
